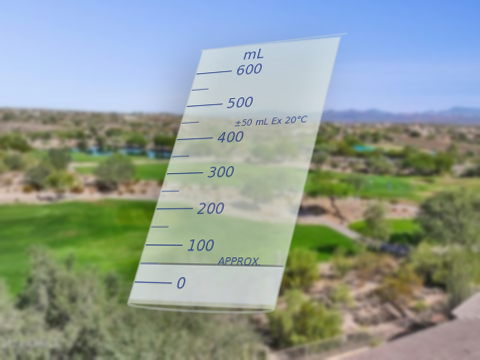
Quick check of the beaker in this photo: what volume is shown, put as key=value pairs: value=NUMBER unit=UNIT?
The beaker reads value=50 unit=mL
